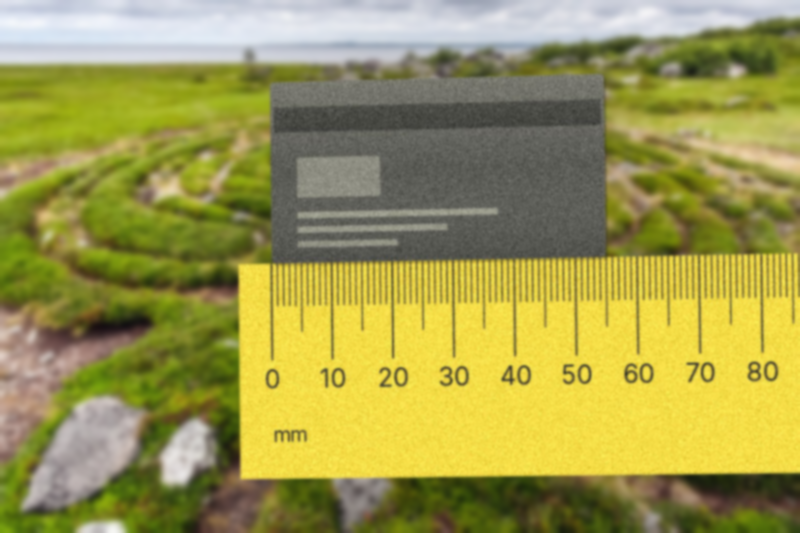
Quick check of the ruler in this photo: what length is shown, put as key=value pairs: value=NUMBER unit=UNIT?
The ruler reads value=55 unit=mm
